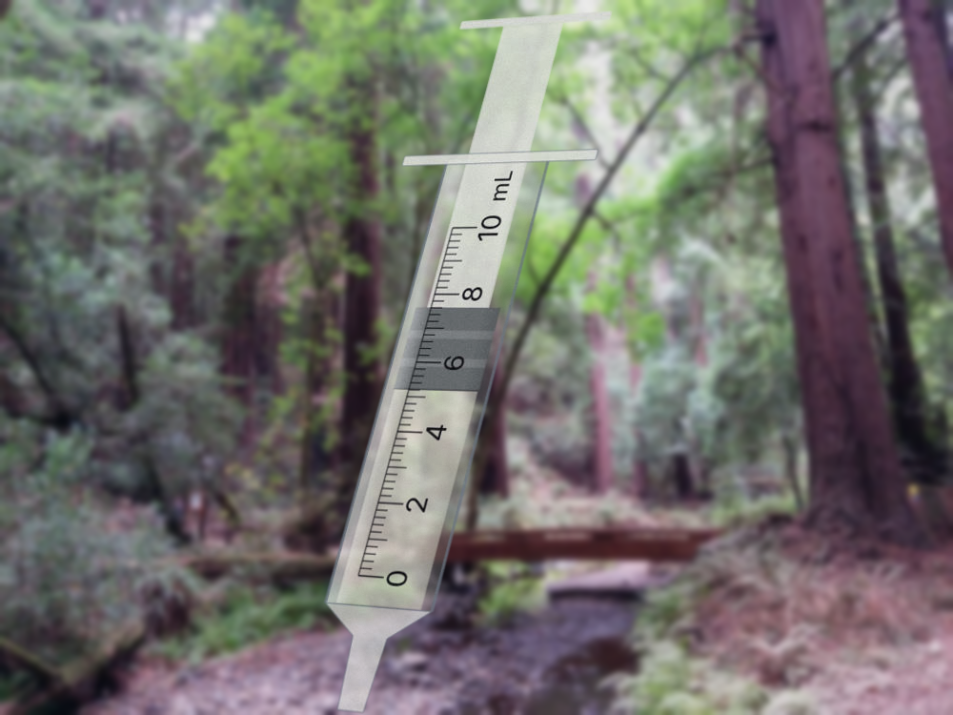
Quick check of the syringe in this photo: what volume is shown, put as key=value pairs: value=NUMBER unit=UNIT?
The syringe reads value=5.2 unit=mL
